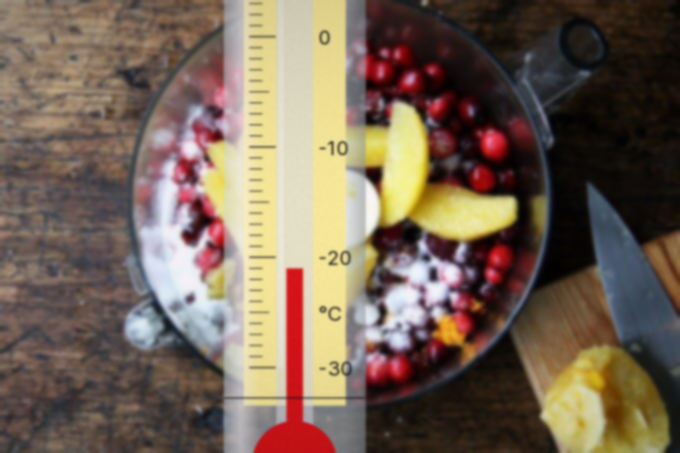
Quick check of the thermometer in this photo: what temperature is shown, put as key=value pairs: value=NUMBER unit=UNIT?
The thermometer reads value=-21 unit=°C
